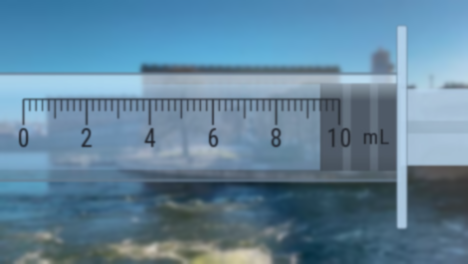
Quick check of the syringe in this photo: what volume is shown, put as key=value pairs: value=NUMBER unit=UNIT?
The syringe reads value=9.4 unit=mL
